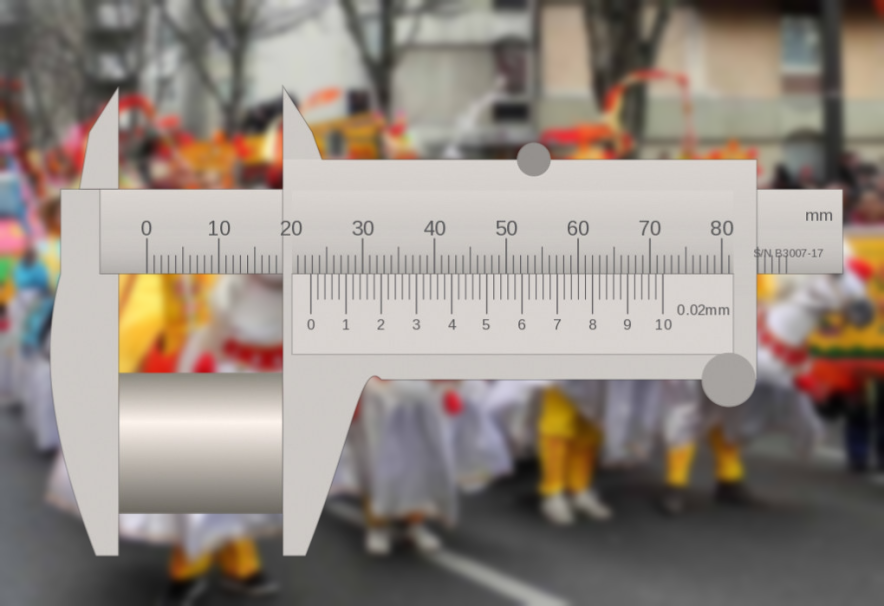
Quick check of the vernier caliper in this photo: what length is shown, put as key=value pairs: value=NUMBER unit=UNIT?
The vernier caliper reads value=22.8 unit=mm
